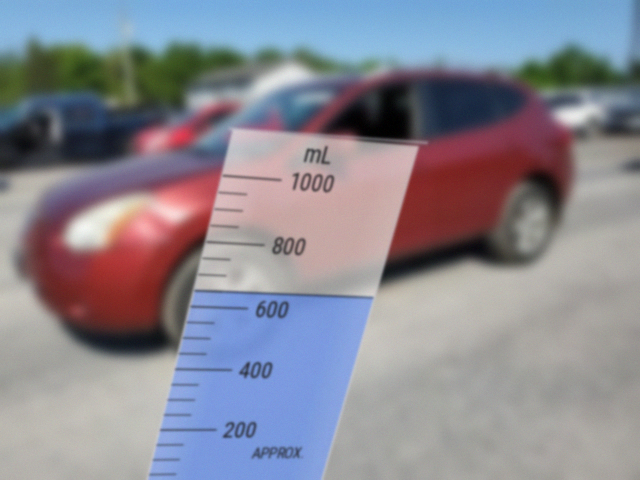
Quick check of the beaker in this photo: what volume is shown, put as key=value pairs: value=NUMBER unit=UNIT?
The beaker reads value=650 unit=mL
